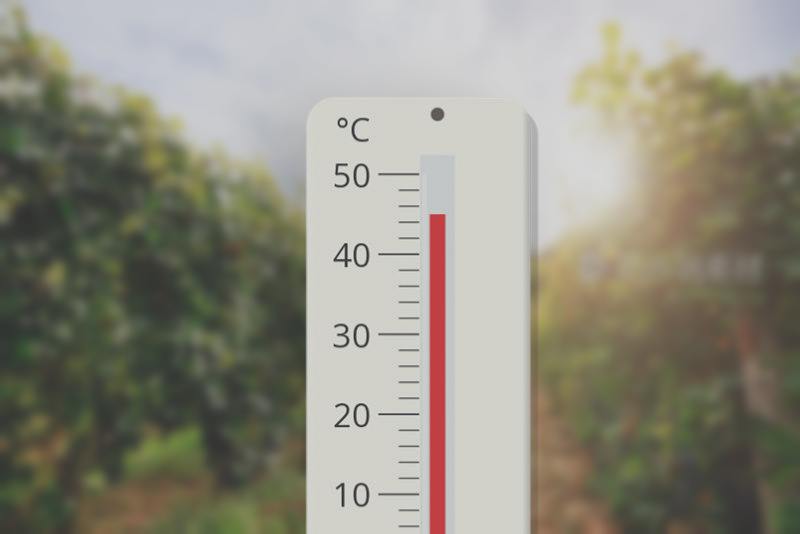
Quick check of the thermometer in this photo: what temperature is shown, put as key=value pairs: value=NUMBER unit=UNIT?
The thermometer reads value=45 unit=°C
